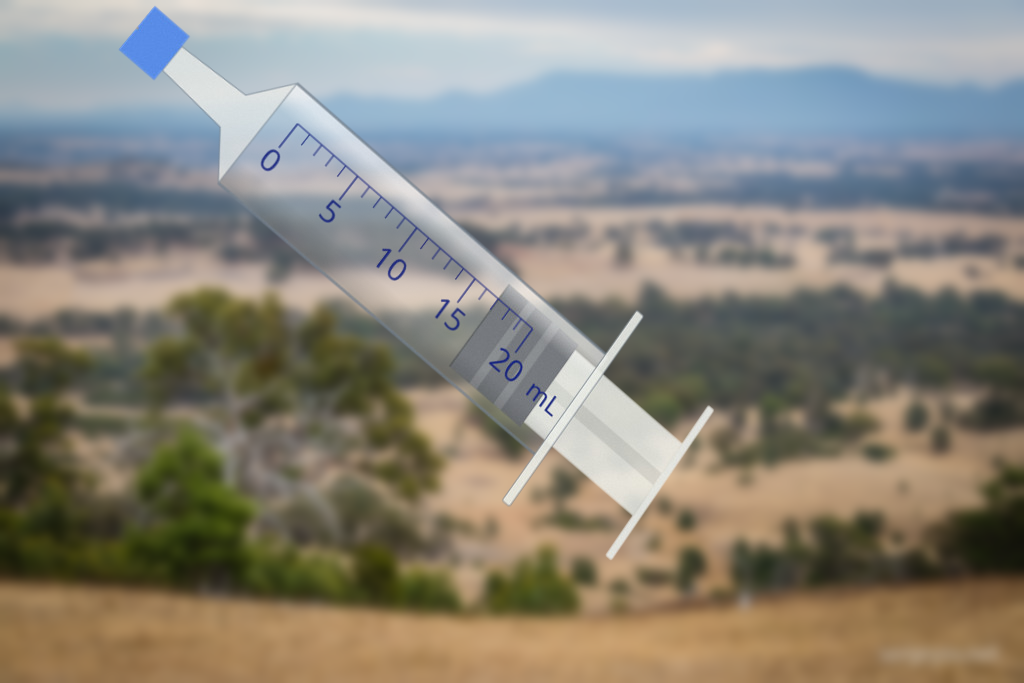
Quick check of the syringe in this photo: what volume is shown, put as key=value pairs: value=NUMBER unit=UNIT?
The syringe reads value=17 unit=mL
